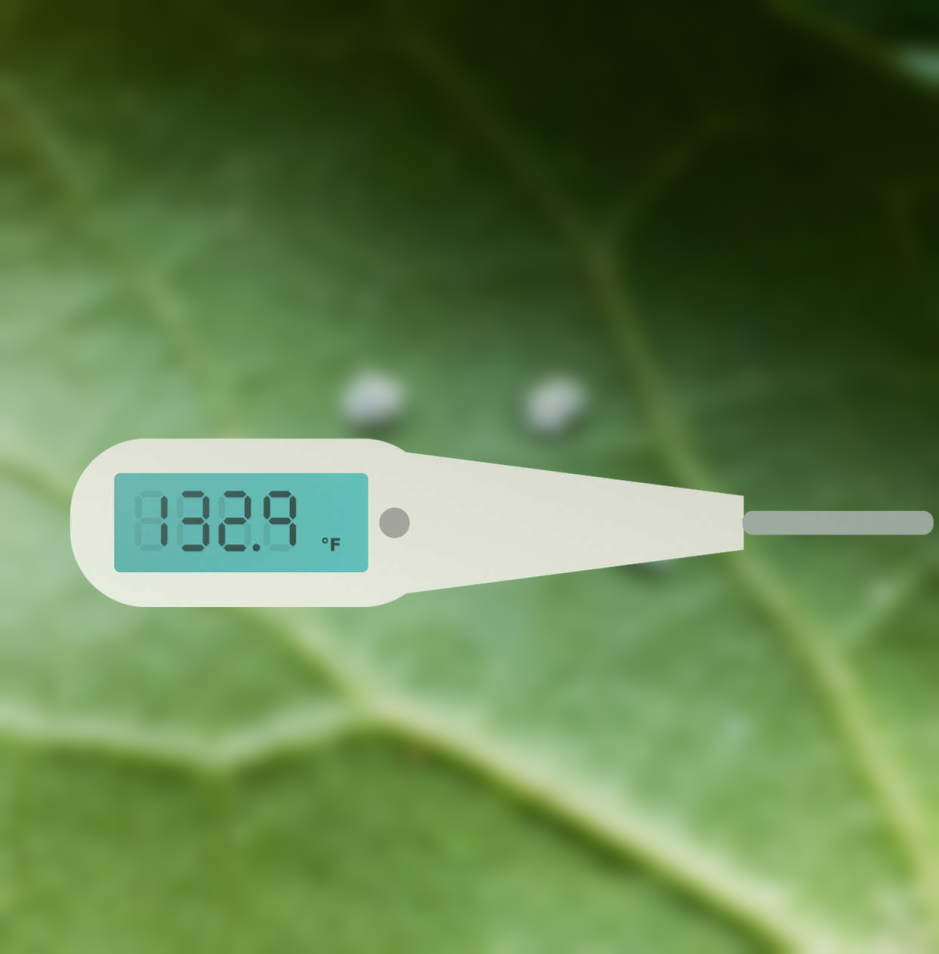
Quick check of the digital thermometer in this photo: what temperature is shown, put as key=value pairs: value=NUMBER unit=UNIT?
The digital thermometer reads value=132.9 unit=°F
